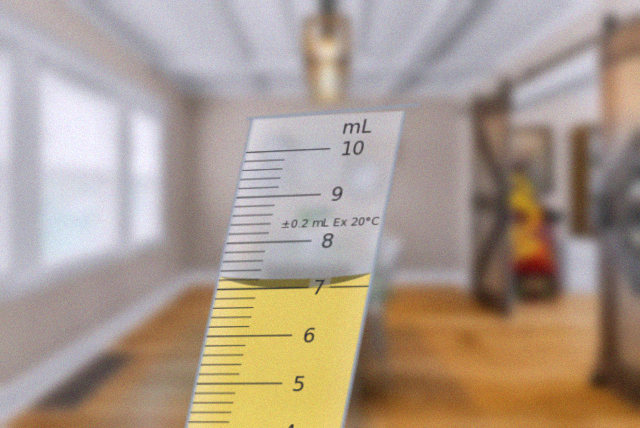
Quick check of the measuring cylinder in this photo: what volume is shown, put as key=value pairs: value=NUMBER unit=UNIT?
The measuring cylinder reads value=7 unit=mL
